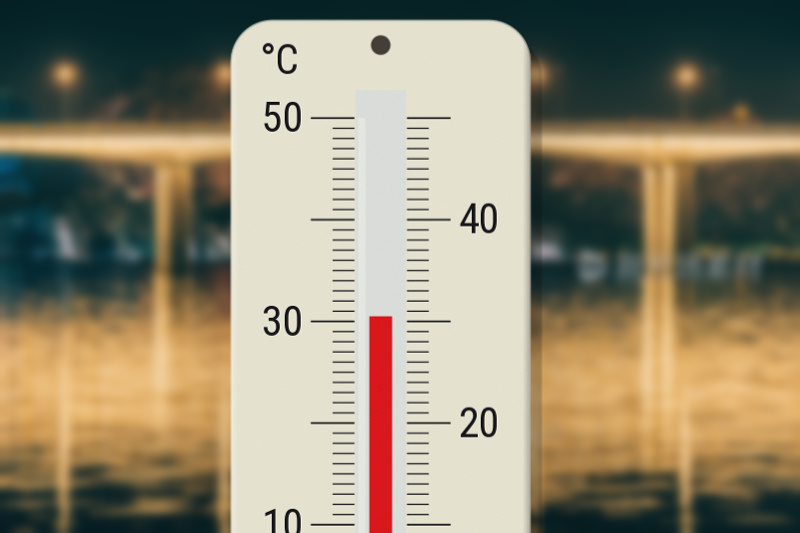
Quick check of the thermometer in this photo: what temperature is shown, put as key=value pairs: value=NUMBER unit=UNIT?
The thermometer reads value=30.5 unit=°C
